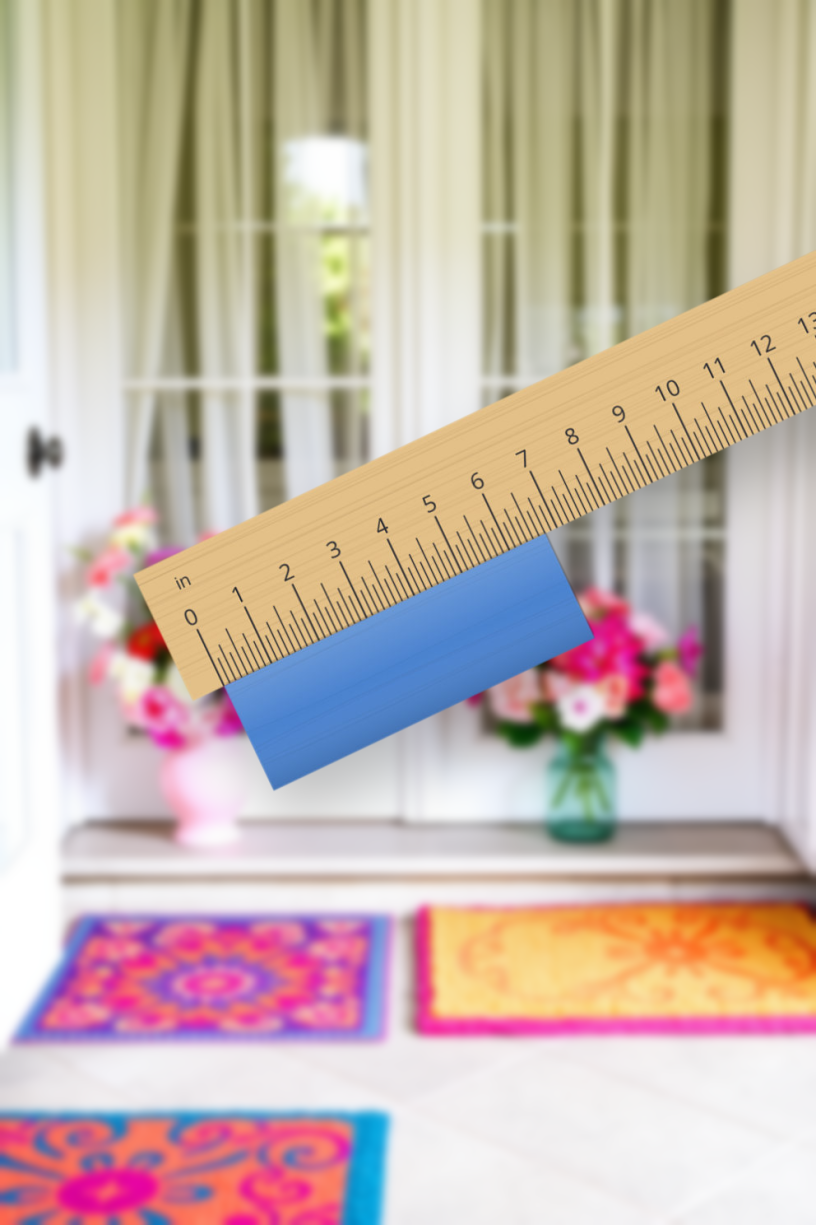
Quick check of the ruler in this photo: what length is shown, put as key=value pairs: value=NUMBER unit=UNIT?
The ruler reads value=6.75 unit=in
